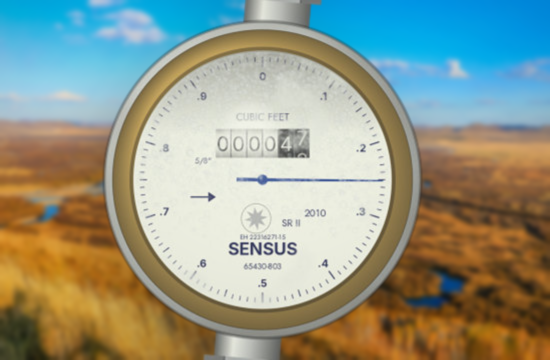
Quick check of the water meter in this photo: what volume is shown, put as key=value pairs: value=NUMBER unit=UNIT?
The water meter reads value=47.25 unit=ft³
